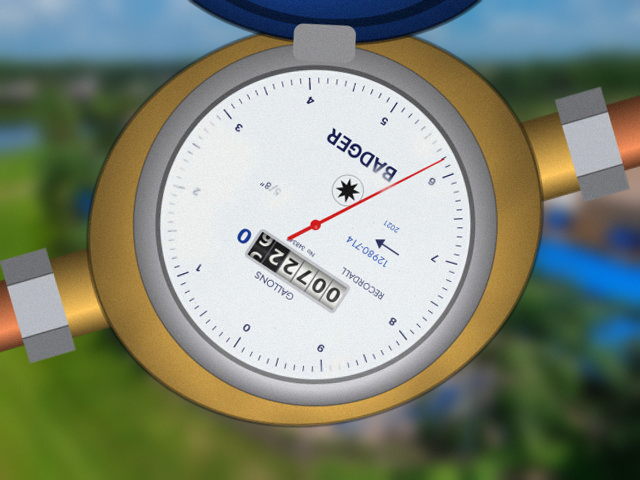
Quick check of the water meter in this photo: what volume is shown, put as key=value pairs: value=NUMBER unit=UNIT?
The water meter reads value=72255.8 unit=gal
